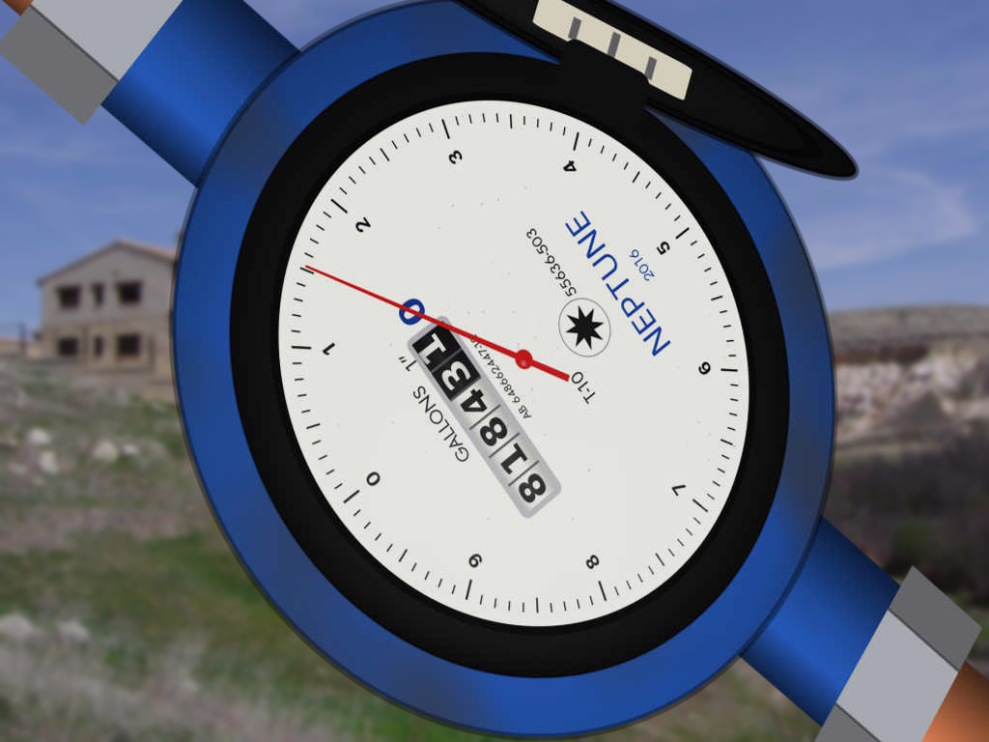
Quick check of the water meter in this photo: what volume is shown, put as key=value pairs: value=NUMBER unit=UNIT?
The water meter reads value=8184311.5 unit=gal
